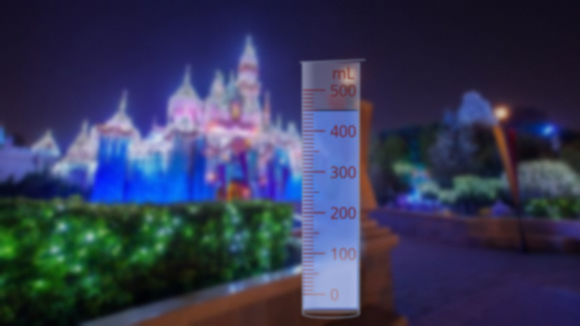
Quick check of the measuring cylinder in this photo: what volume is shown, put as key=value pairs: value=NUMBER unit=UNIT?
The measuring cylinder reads value=450 unit=mL
